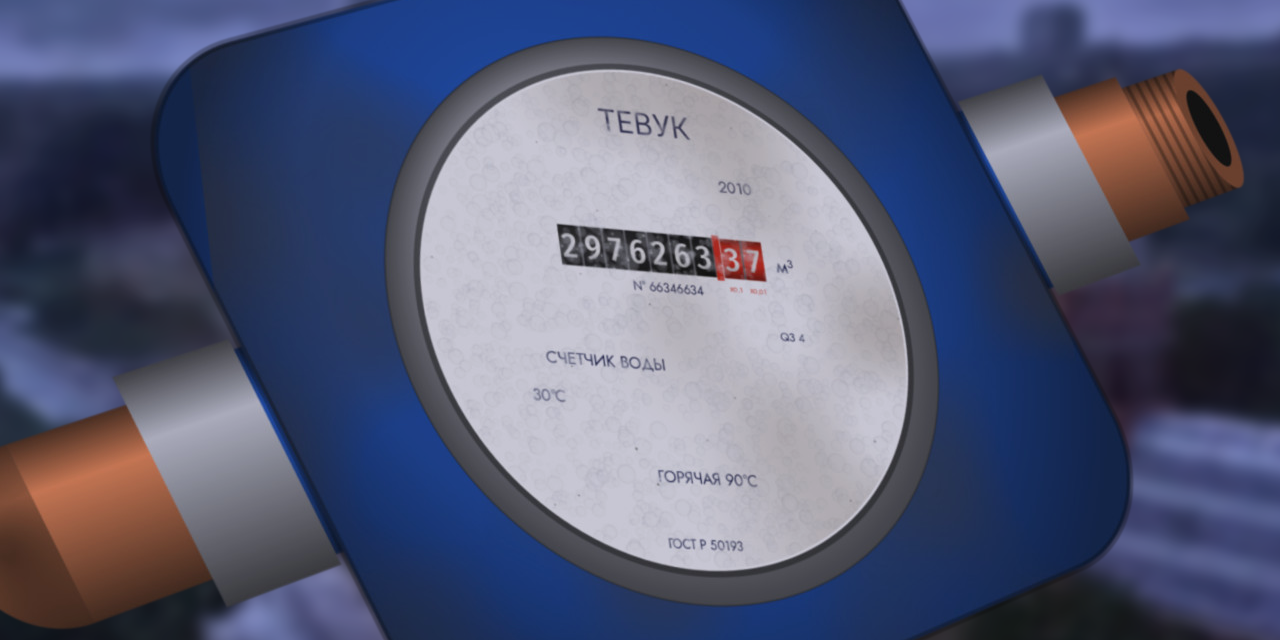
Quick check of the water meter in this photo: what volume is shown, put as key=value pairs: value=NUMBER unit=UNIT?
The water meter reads value=2976263.37 unit=m³
